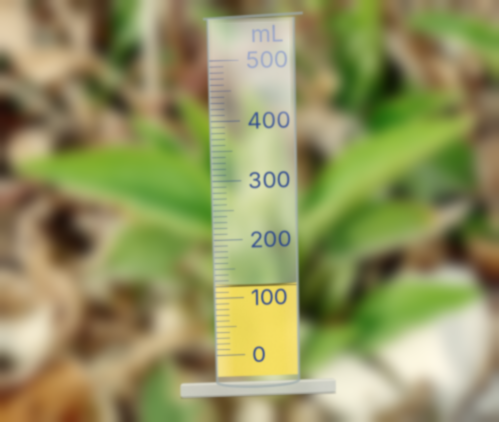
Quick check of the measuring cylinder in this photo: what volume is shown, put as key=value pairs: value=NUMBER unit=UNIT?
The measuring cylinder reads value=120 unit=mL
